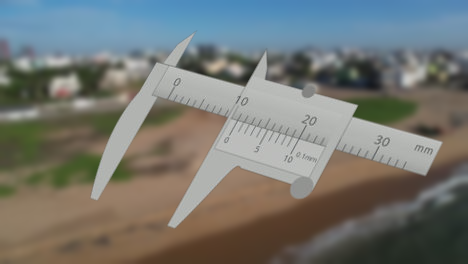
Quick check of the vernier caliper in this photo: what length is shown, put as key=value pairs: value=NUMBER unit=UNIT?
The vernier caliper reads value=11.0 unit=mm
